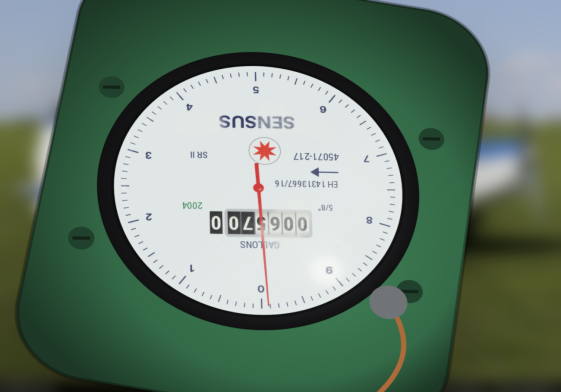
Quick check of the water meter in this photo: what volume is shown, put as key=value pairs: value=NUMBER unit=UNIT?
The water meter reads value=65699.9 unit=gal
